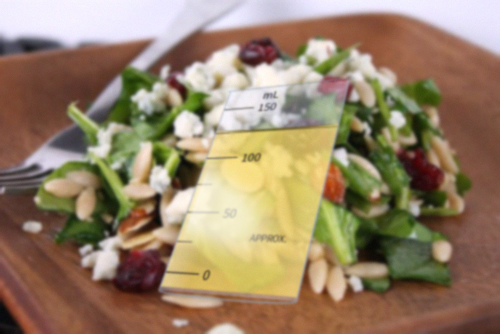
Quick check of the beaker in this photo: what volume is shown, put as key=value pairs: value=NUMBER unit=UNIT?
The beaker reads value=125 unit=mL
